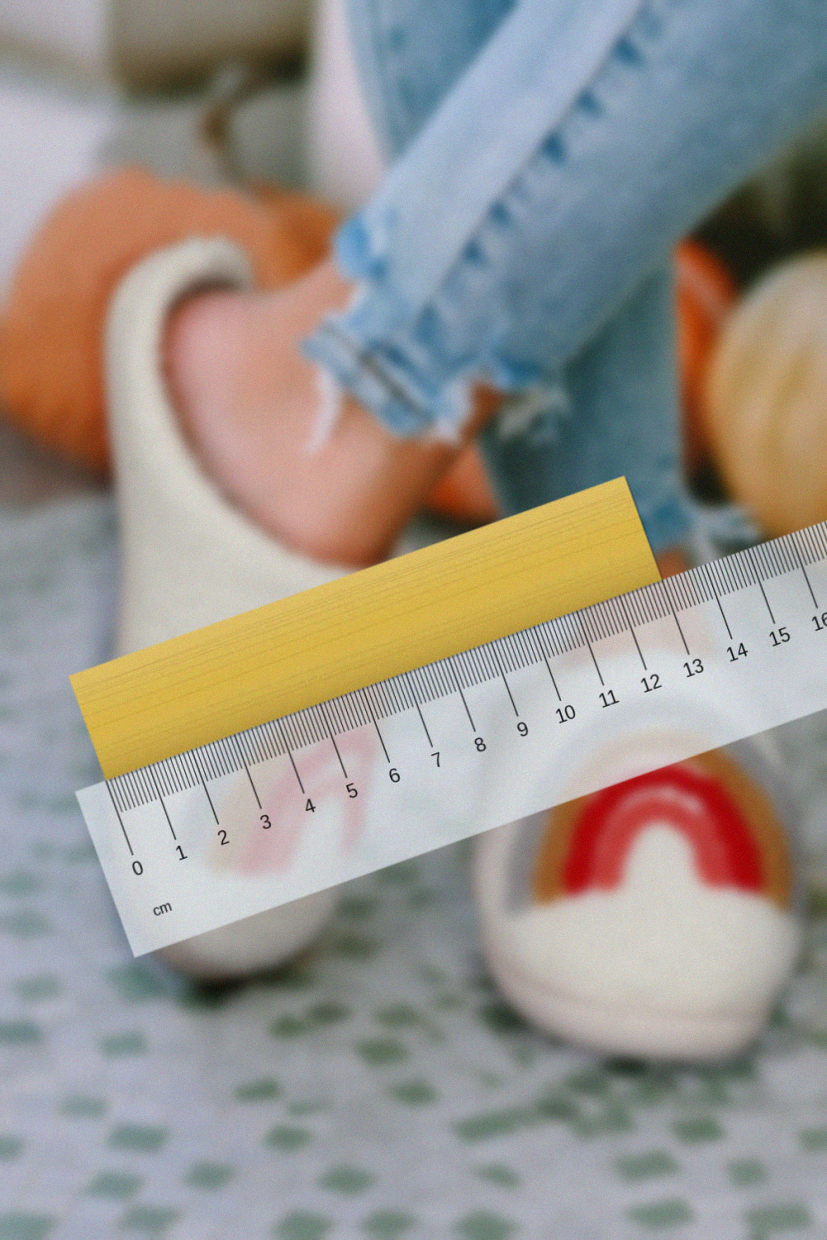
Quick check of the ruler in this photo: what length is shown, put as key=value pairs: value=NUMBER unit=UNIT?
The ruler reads value=13 unit=cm
